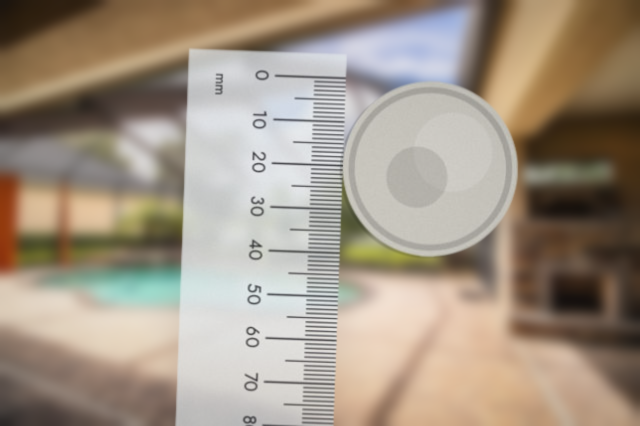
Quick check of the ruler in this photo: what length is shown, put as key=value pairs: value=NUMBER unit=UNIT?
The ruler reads value=40 unit=mm
